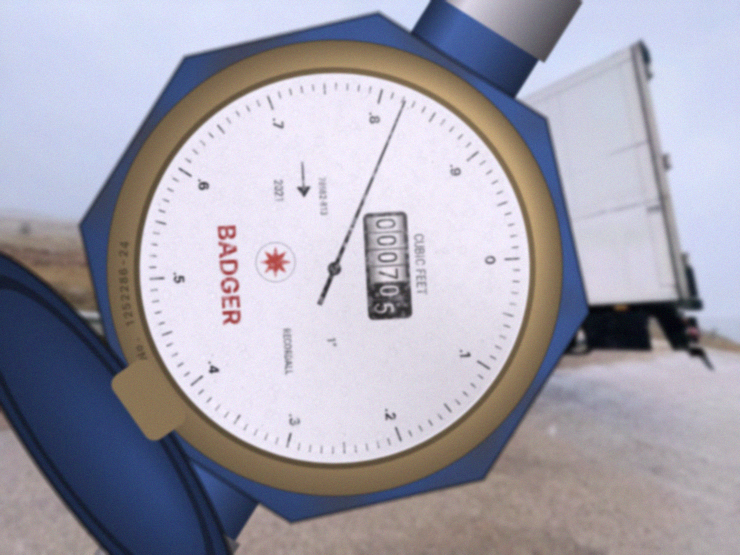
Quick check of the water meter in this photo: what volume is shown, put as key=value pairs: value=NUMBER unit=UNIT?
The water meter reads value=704.82 unit=ft³
